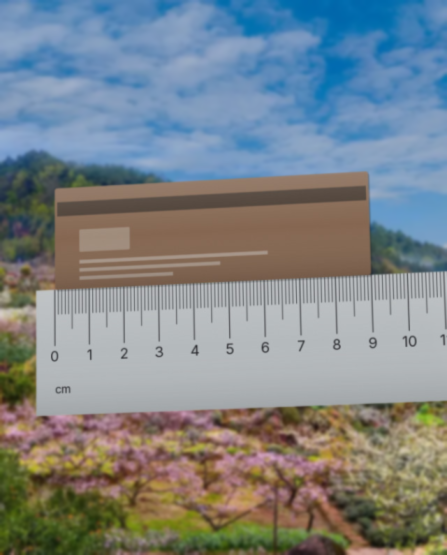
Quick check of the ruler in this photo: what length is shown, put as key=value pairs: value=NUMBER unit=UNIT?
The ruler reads value=9 unit=cm
